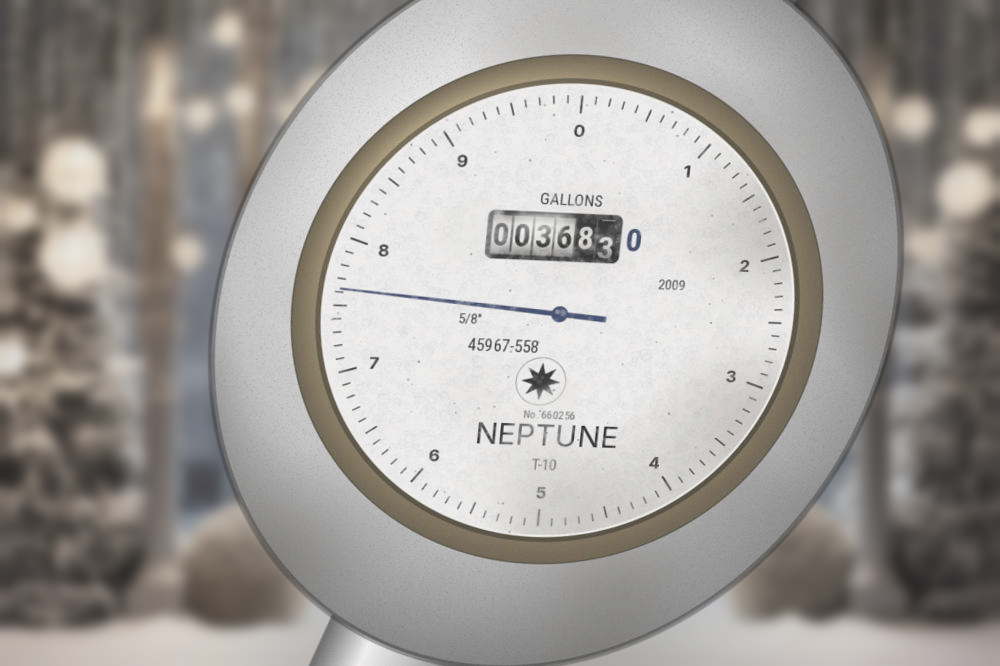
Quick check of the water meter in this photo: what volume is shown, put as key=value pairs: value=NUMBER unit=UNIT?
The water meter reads value=36827.6 unit=gal
